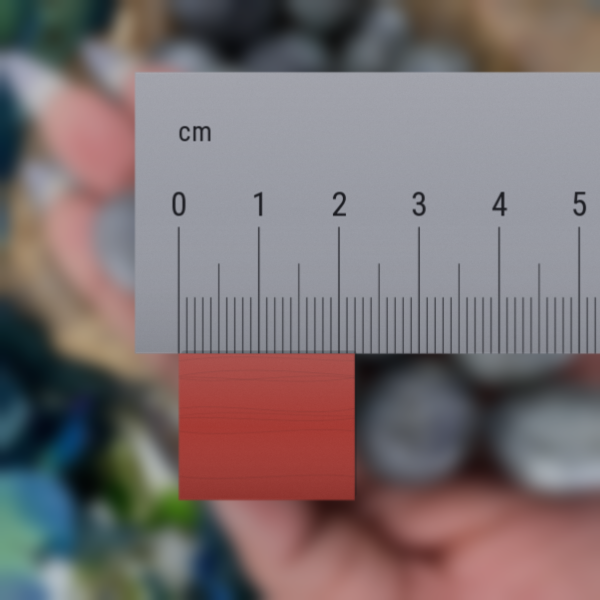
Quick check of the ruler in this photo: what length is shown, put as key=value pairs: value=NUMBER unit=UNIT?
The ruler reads value=2.2 unit=cm
